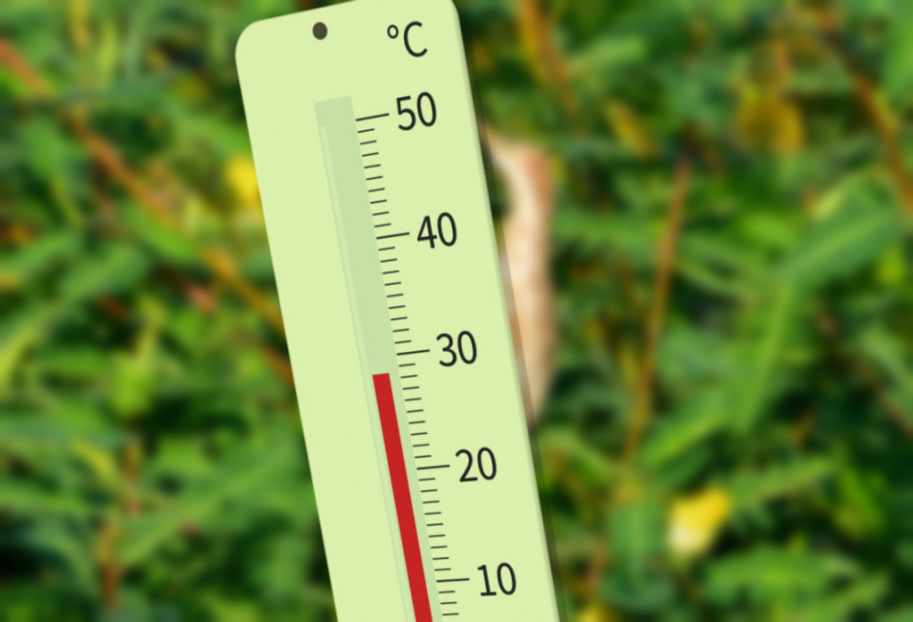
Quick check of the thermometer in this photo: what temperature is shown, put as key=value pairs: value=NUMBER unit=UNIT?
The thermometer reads value=28.5 unit=°C
